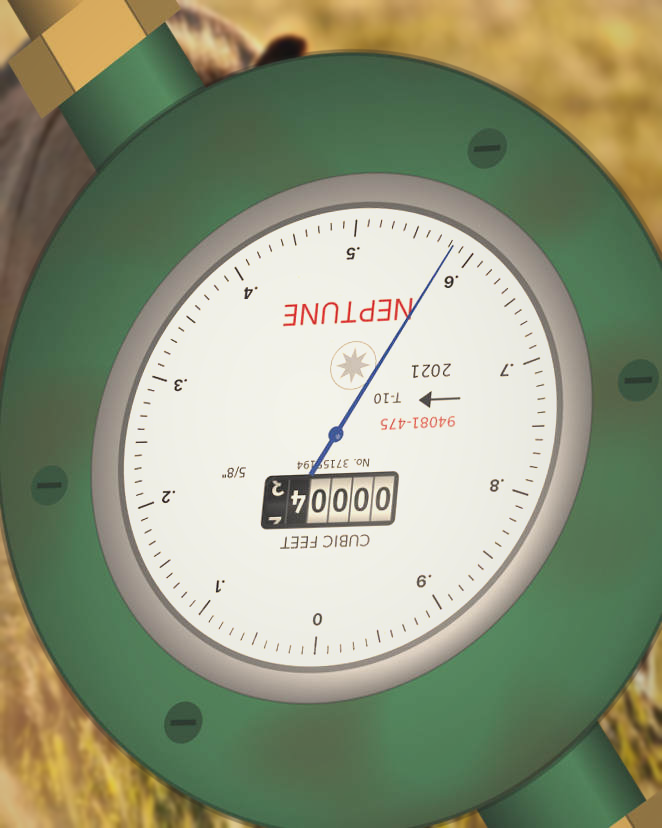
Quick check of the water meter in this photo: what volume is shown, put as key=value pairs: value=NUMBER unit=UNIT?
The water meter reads value=42.58 unit=ft³
